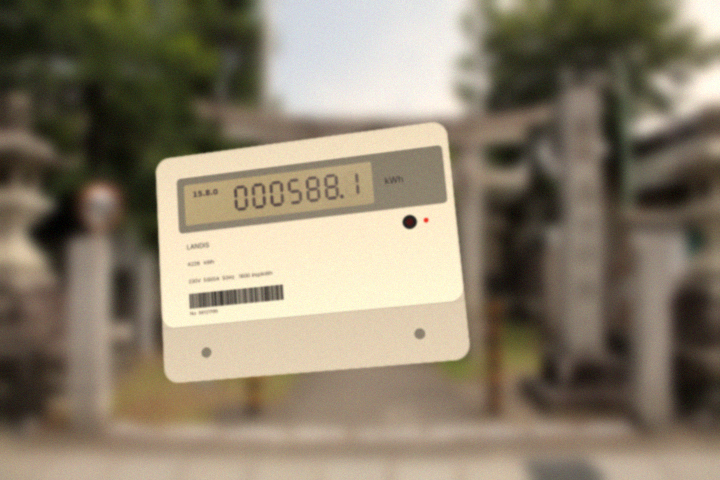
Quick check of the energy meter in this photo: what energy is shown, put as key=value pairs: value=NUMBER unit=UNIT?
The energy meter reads value=588.1 unit=kWh
